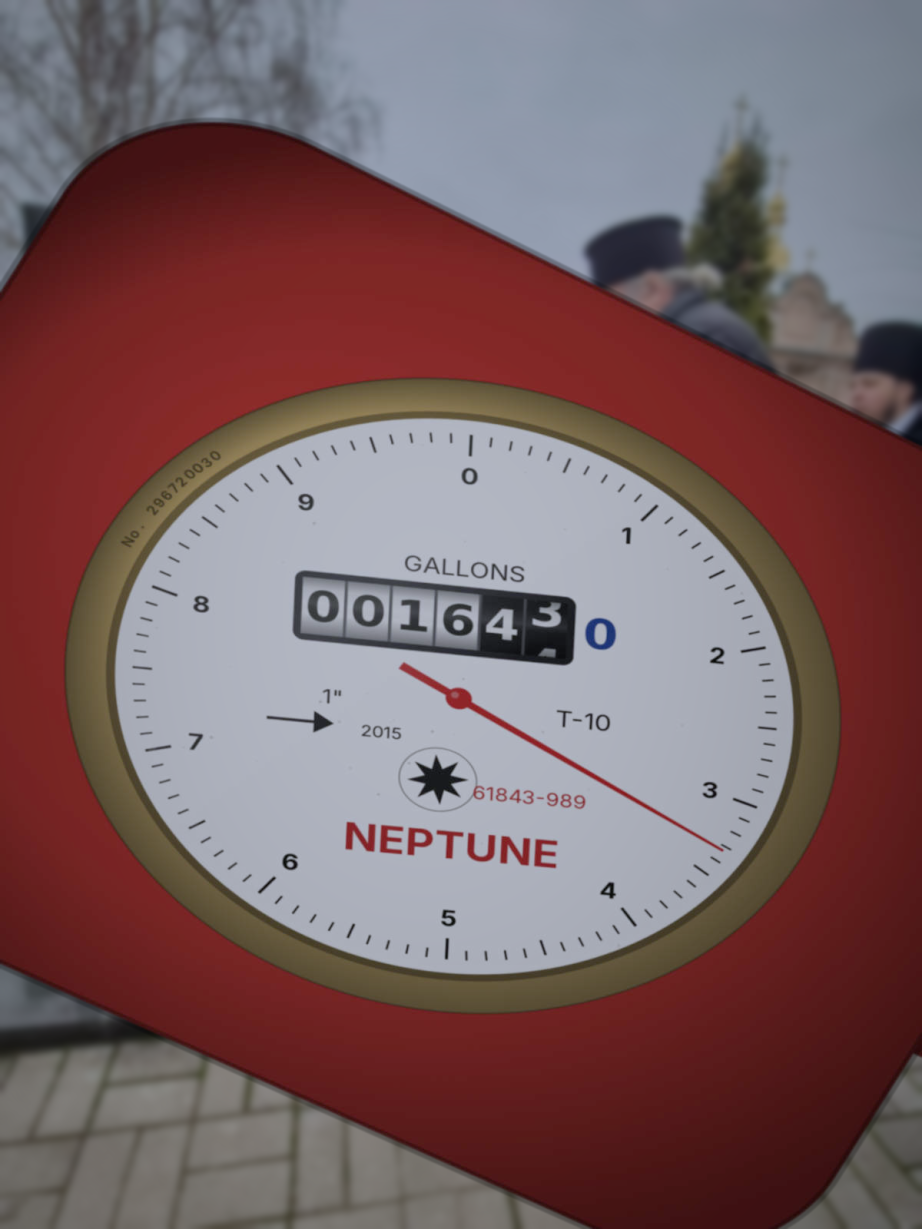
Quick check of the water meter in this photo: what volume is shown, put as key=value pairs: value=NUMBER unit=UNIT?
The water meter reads value=16433.3 unit=gal
